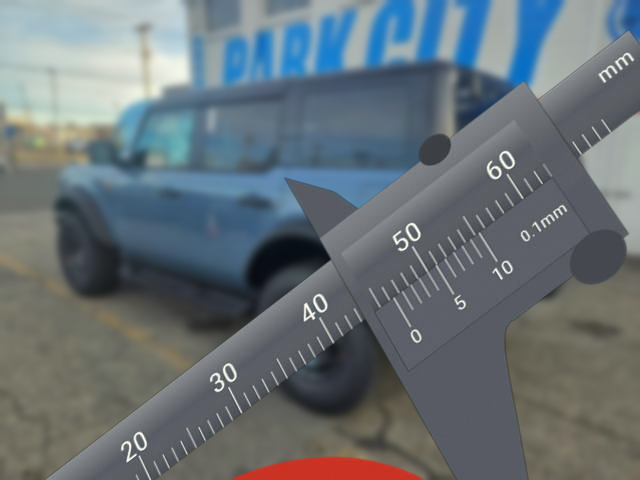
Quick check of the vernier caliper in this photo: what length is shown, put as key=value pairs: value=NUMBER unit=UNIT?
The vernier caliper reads value=46.4 unit=mm
